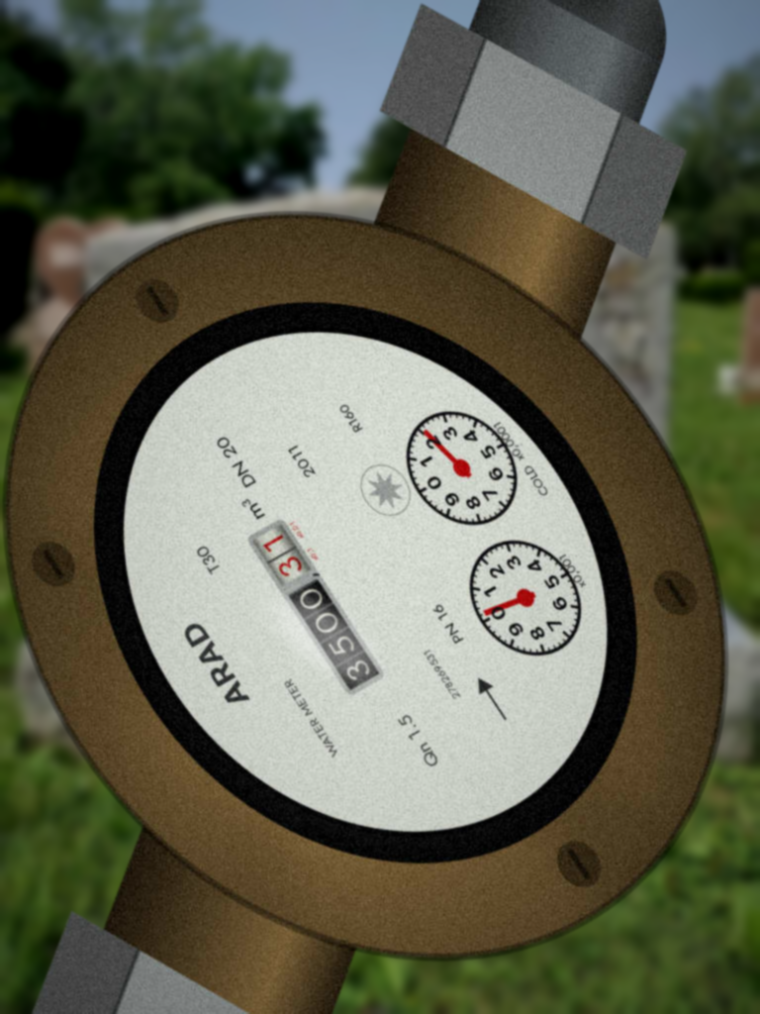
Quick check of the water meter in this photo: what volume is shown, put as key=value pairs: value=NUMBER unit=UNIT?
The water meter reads value=3500.3102 unit=m³
